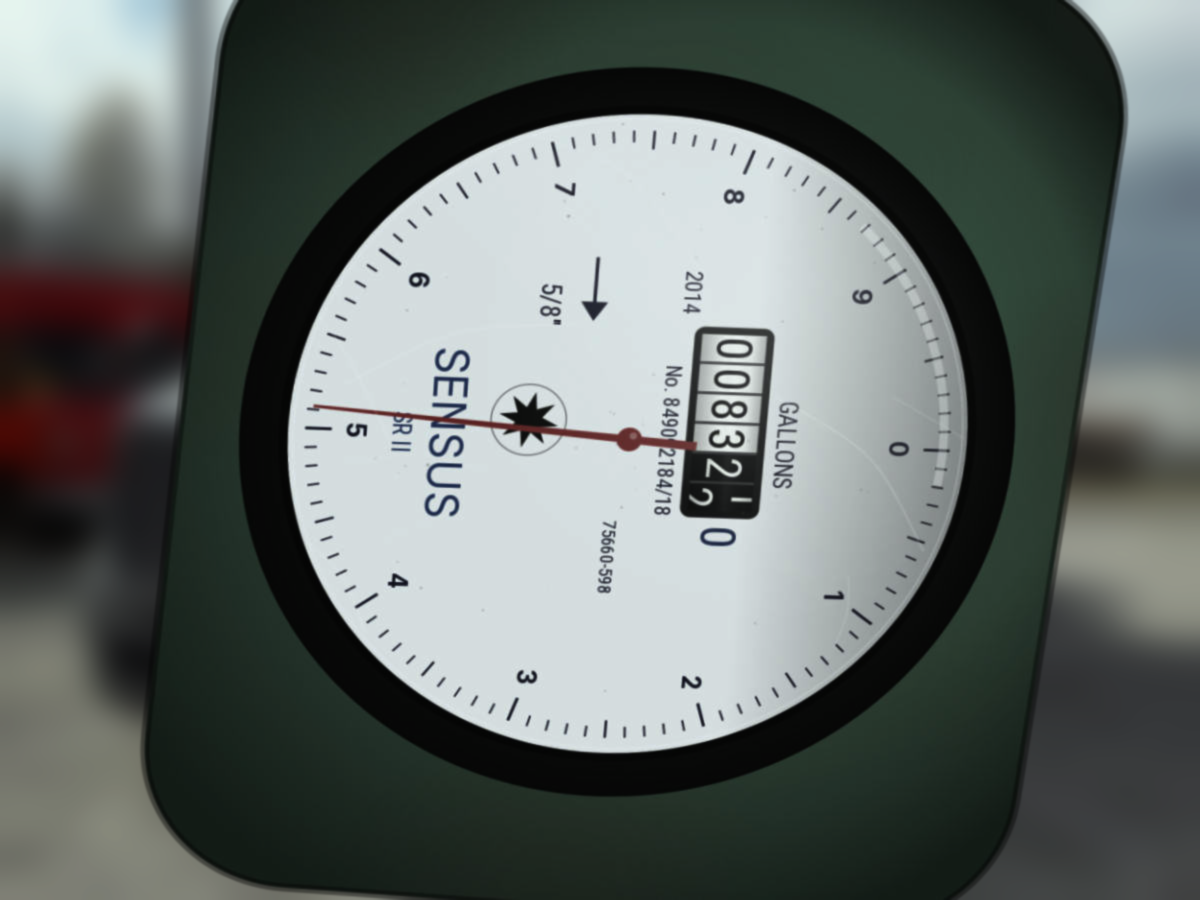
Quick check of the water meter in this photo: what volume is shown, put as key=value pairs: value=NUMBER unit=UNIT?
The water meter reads value=83215.1 unit=gal
